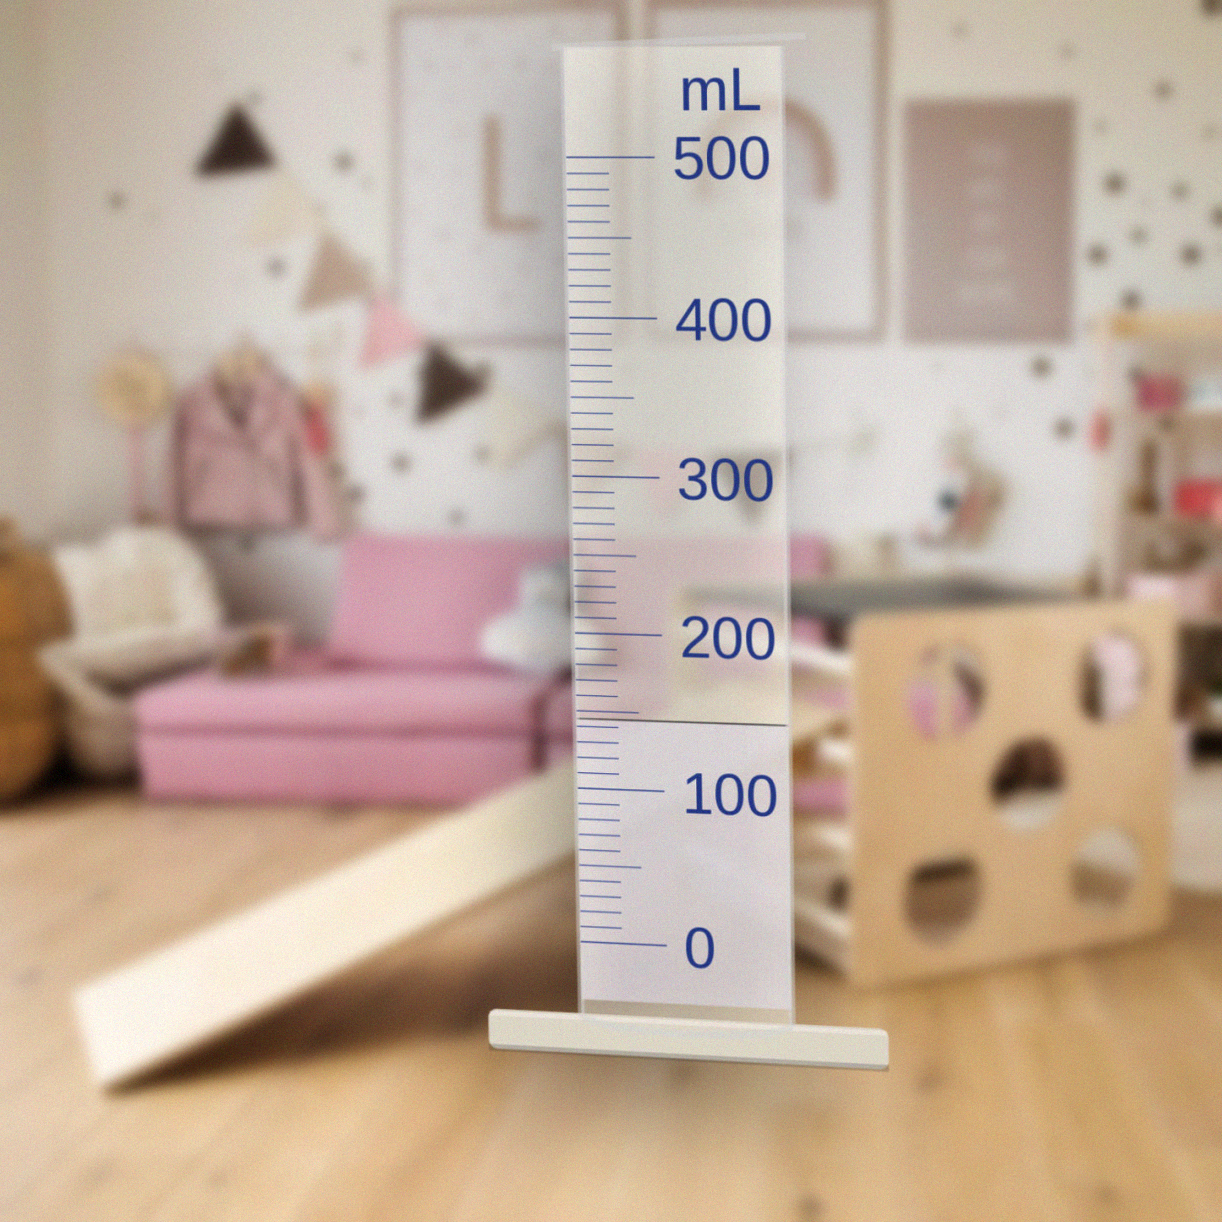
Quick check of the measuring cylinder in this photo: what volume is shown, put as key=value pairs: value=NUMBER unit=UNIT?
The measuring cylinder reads value=145 unit=mL
